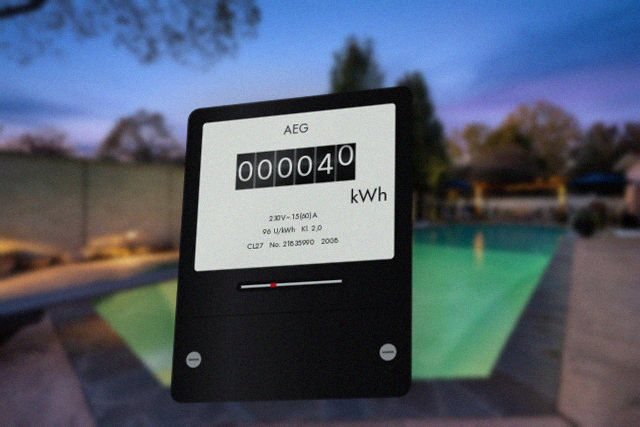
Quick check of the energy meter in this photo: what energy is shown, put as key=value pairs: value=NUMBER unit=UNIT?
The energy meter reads value=40 unit=kWh
